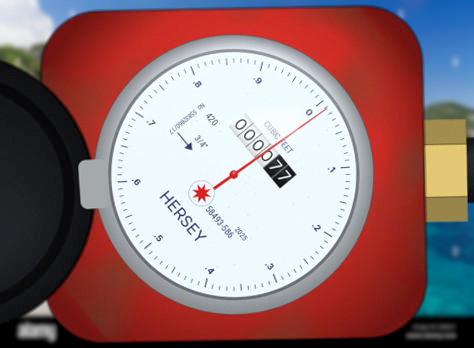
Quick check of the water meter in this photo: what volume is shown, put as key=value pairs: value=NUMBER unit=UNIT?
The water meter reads value=77.01 unit=ft³
